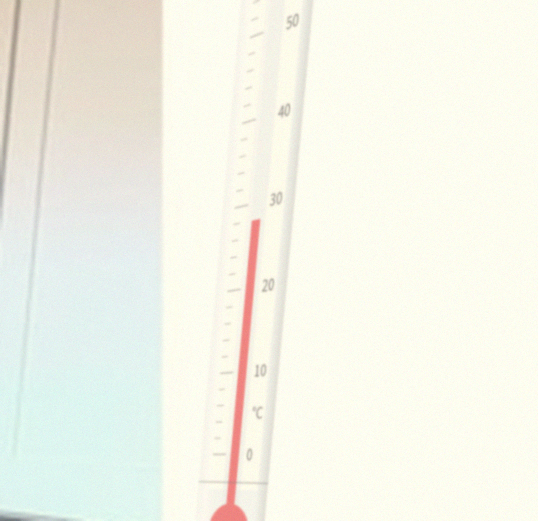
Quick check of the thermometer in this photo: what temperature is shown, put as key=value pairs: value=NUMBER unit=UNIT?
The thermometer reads value=28 unit=°C
